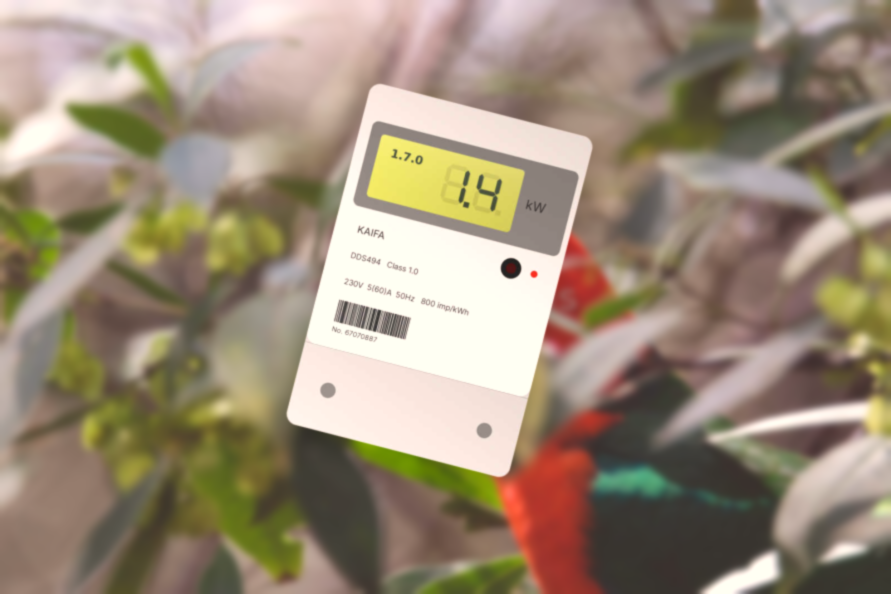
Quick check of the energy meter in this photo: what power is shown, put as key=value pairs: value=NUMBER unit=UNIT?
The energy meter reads value=1.4 unit=kW
